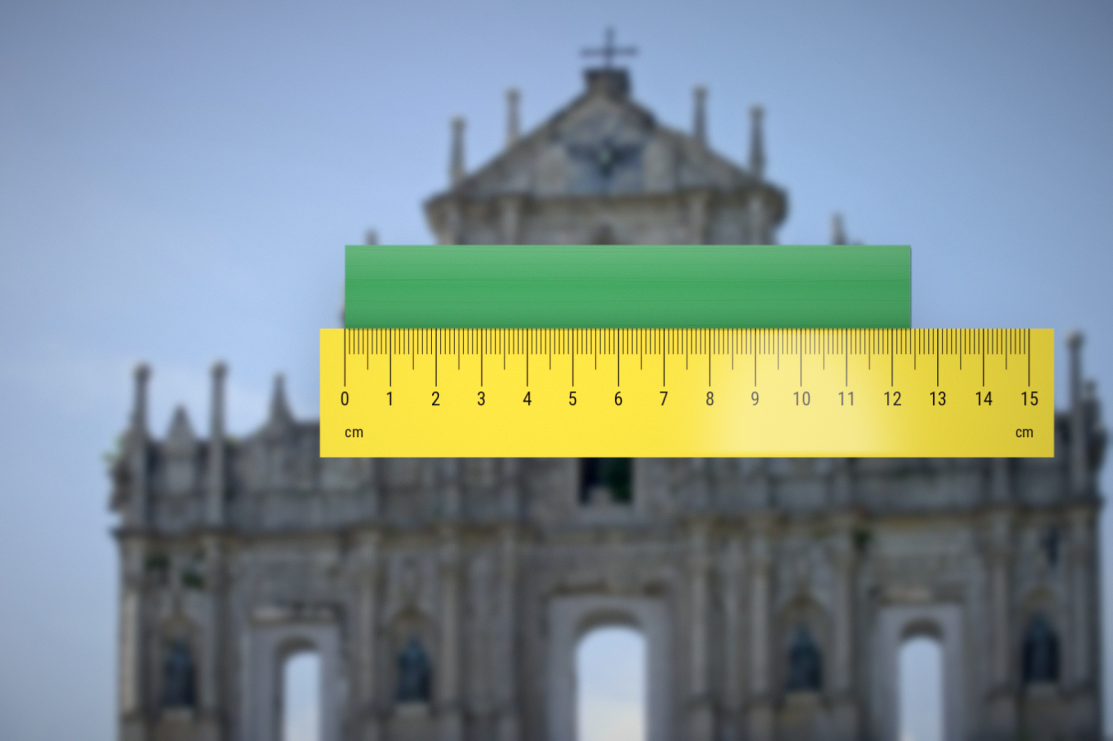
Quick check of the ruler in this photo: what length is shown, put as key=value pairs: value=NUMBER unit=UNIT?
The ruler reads value=12.4 unit=cm
